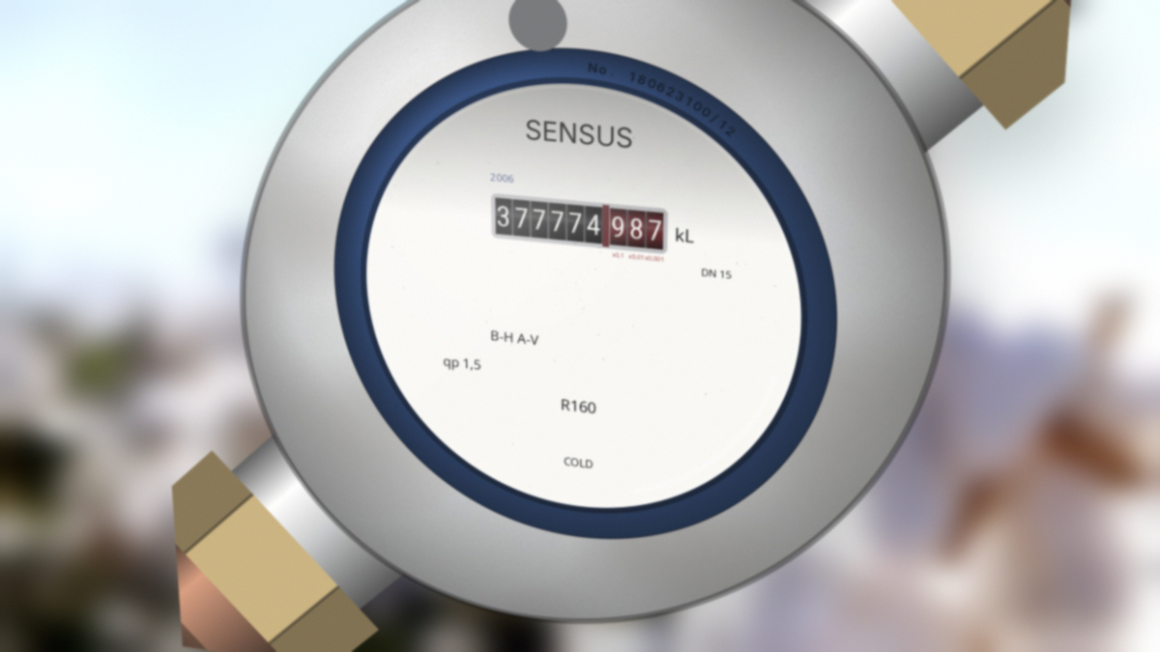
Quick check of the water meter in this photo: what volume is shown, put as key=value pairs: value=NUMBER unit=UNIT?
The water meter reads value=377774.987 unit=kL
